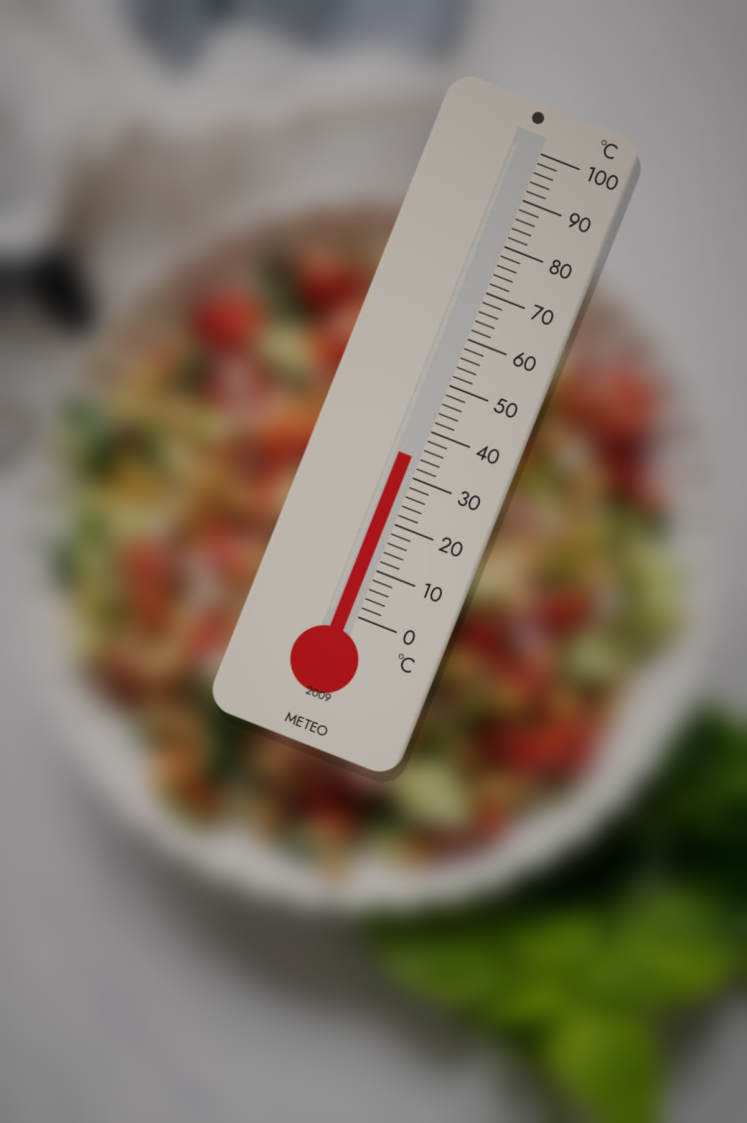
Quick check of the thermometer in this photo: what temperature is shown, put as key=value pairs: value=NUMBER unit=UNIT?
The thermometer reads value=34 unit=°C
